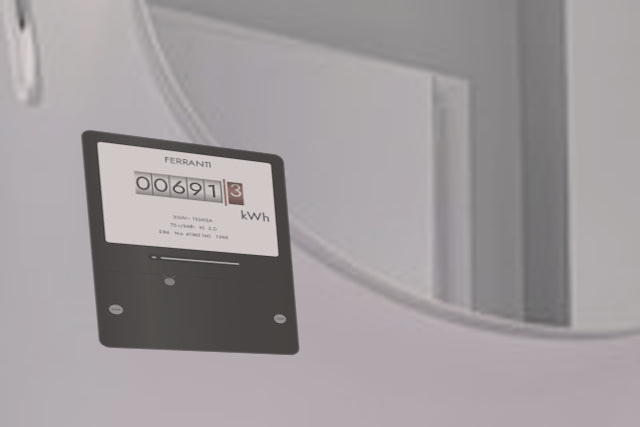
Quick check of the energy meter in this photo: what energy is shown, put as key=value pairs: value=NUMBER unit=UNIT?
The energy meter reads value=691.3 unit=kWh
